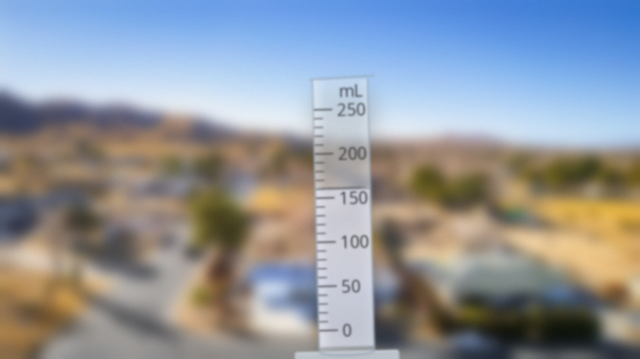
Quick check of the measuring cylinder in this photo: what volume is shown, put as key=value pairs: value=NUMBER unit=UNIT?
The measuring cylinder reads value=160 unit=mL
